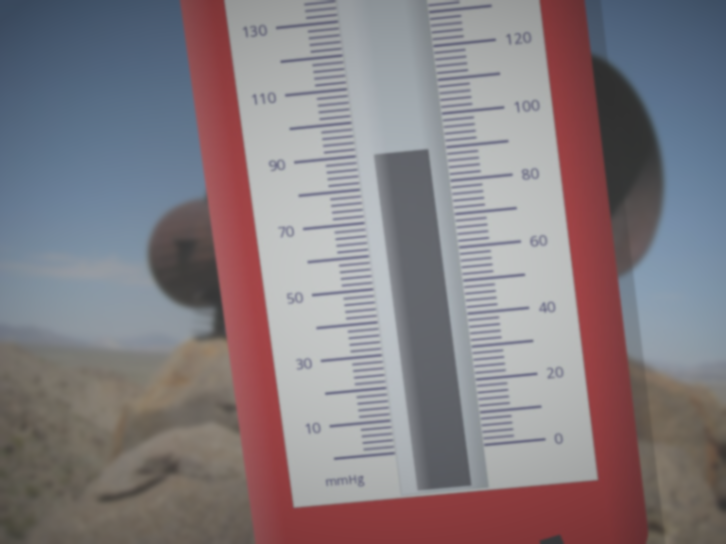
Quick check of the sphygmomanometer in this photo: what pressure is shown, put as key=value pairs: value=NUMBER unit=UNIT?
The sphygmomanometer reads value=90 unit=mmHg
